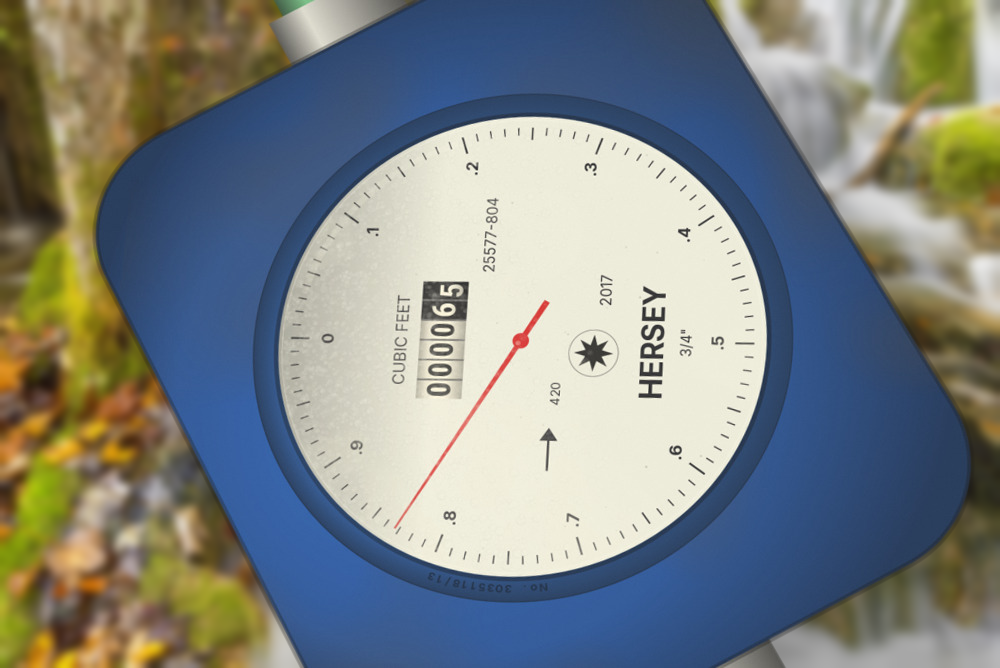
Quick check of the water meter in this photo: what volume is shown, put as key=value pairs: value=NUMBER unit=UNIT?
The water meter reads value=64.83 unit=ft³
